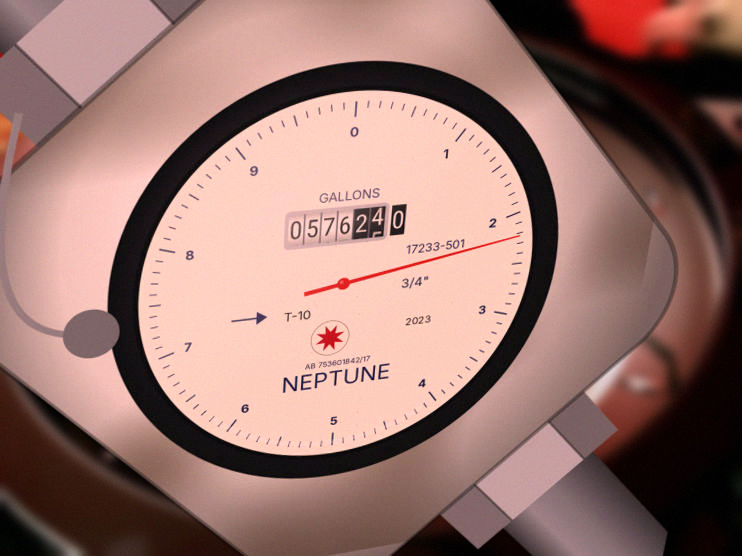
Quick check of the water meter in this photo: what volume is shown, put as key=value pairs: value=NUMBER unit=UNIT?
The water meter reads value=576242.2 unit=gal
